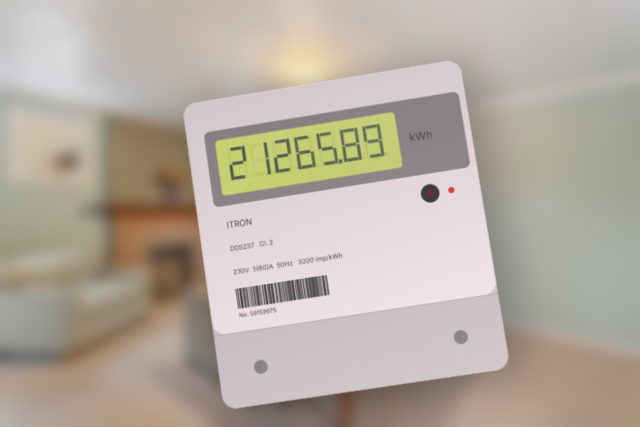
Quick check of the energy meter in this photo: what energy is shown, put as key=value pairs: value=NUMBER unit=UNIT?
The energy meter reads value=21265.89 unit=kWh
